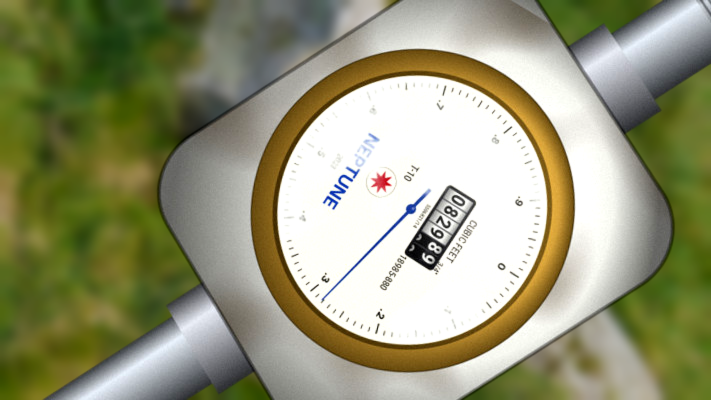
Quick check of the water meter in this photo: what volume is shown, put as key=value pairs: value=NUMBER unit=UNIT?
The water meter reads value=82989.28 unit=ft³
